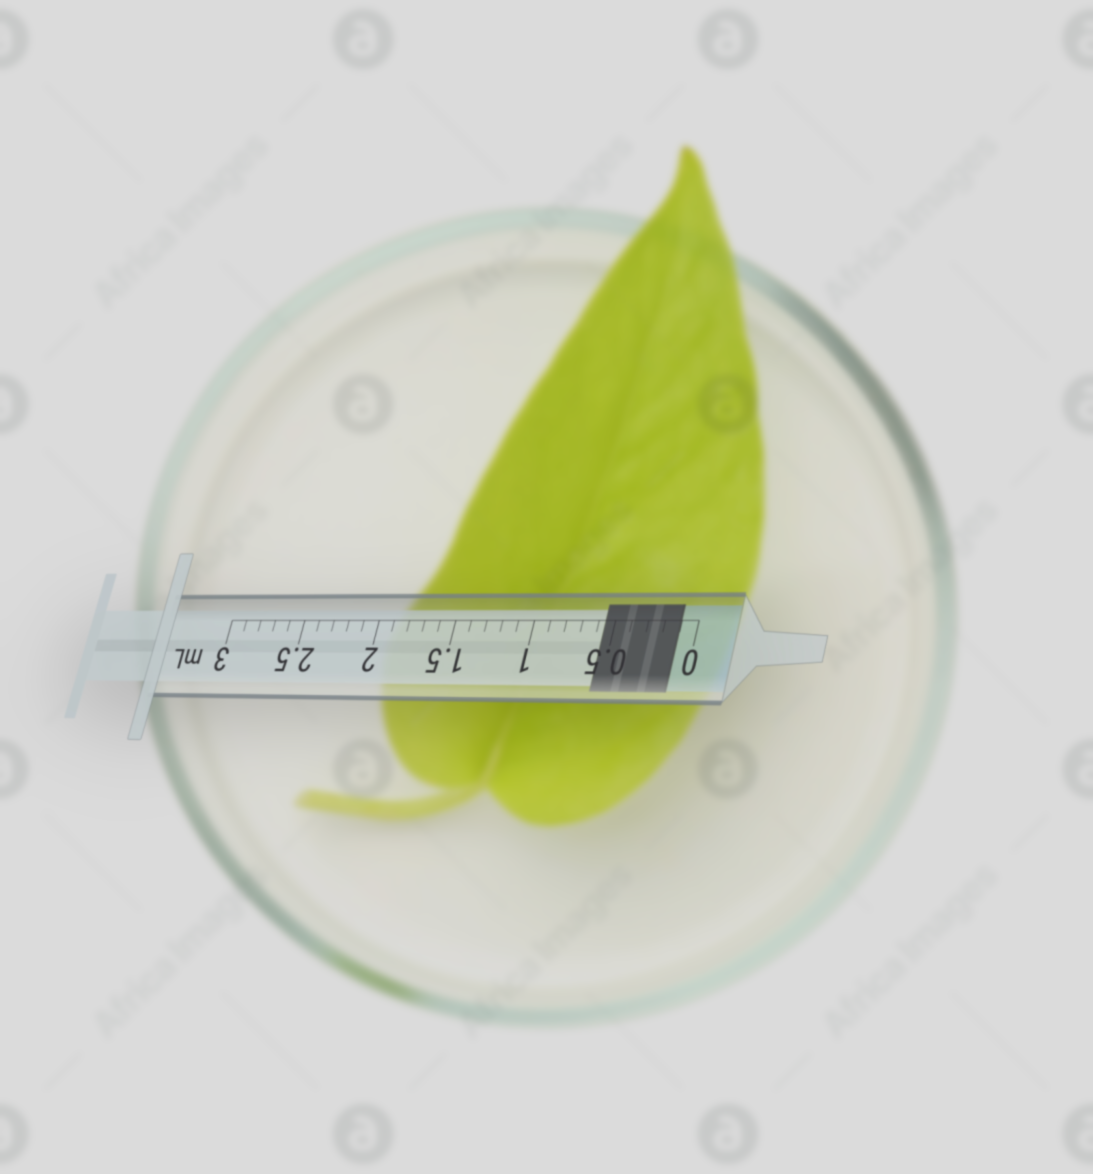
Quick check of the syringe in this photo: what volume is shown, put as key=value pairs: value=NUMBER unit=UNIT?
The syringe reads value=0.1 unit=mL
